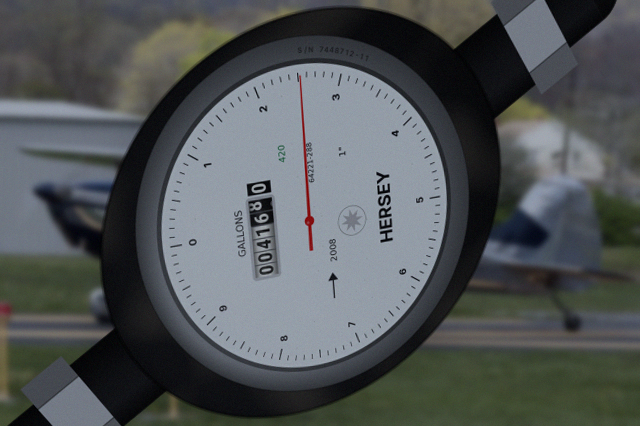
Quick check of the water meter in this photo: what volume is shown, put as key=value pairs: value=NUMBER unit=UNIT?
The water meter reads value=41682.5 unit=gal
